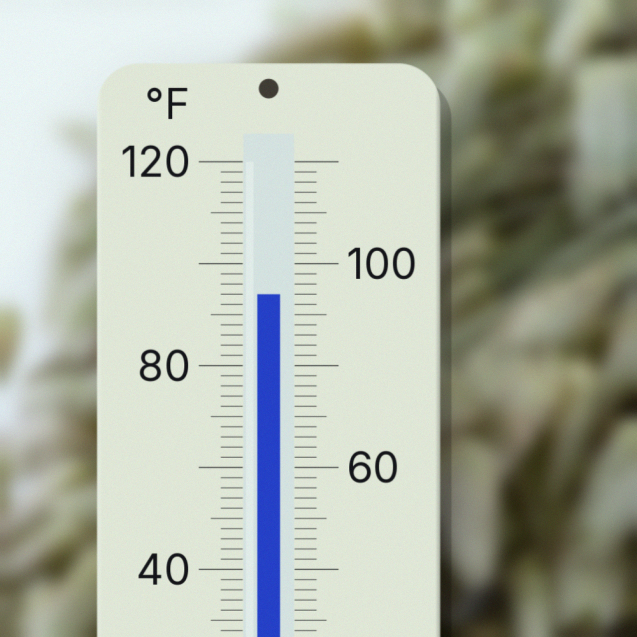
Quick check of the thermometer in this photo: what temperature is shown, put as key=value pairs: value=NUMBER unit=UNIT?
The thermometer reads value=94 unit=°F
